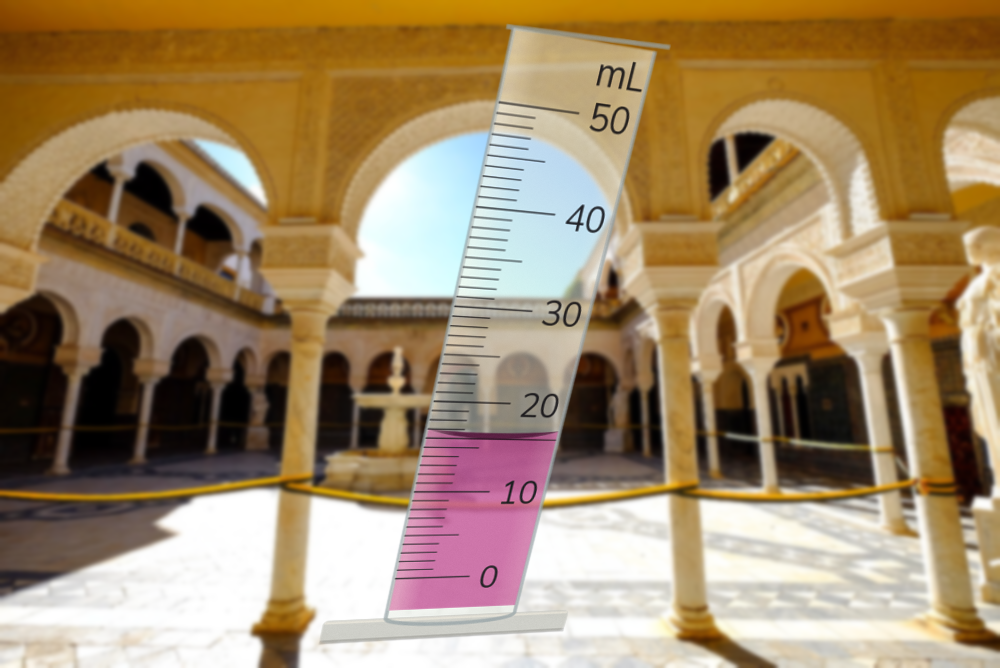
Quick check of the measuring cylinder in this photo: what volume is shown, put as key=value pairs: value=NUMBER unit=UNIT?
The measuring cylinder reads value=16 unit=mL
